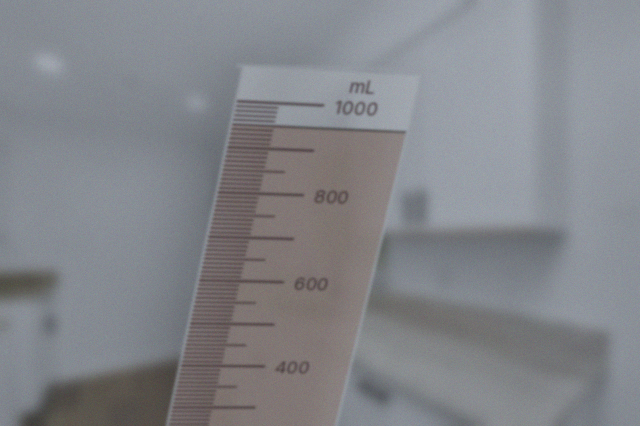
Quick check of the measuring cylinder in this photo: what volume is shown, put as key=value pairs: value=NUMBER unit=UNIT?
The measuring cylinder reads value=950 unit=mL
